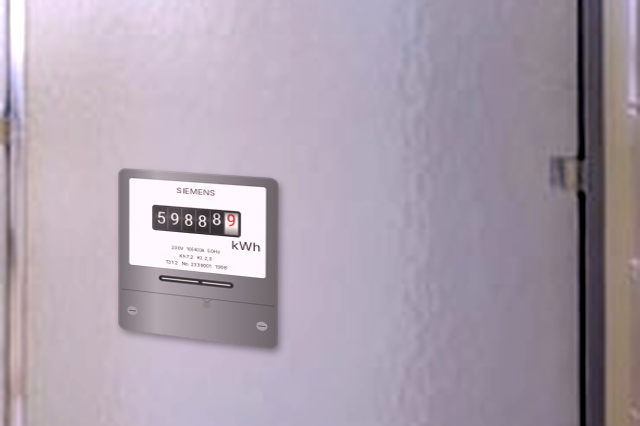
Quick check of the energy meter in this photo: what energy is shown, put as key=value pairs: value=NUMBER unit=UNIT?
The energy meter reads value=59888.9 unit=kWh
